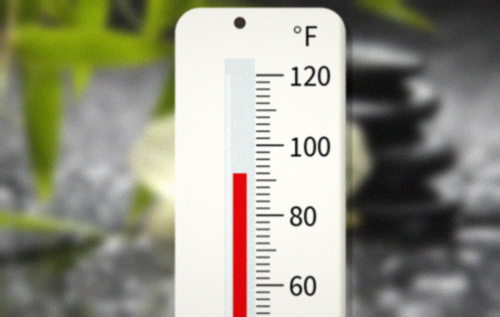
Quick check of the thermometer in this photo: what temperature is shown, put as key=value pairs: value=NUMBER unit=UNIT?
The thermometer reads value=92 unit=°F
